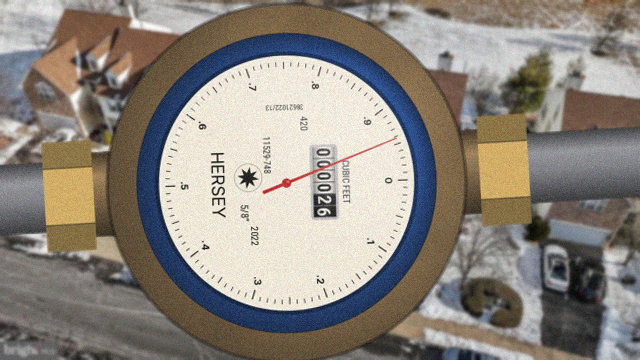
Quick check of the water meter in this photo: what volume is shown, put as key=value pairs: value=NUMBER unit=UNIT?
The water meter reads value=25.94 unit=ft³
